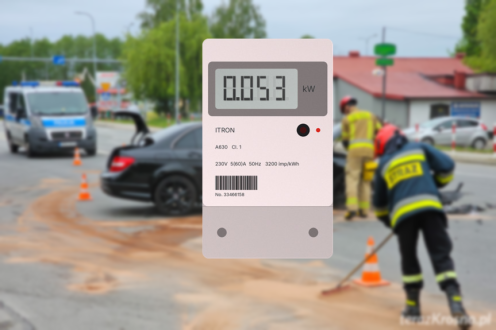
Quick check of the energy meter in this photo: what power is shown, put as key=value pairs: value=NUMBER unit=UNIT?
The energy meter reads value=0.053 unit=kW
